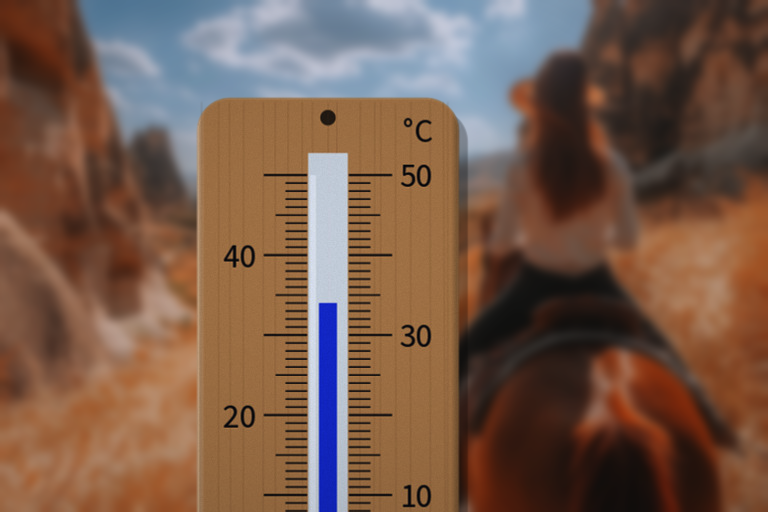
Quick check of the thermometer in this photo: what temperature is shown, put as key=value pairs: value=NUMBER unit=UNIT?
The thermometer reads value=34 unit=°C
